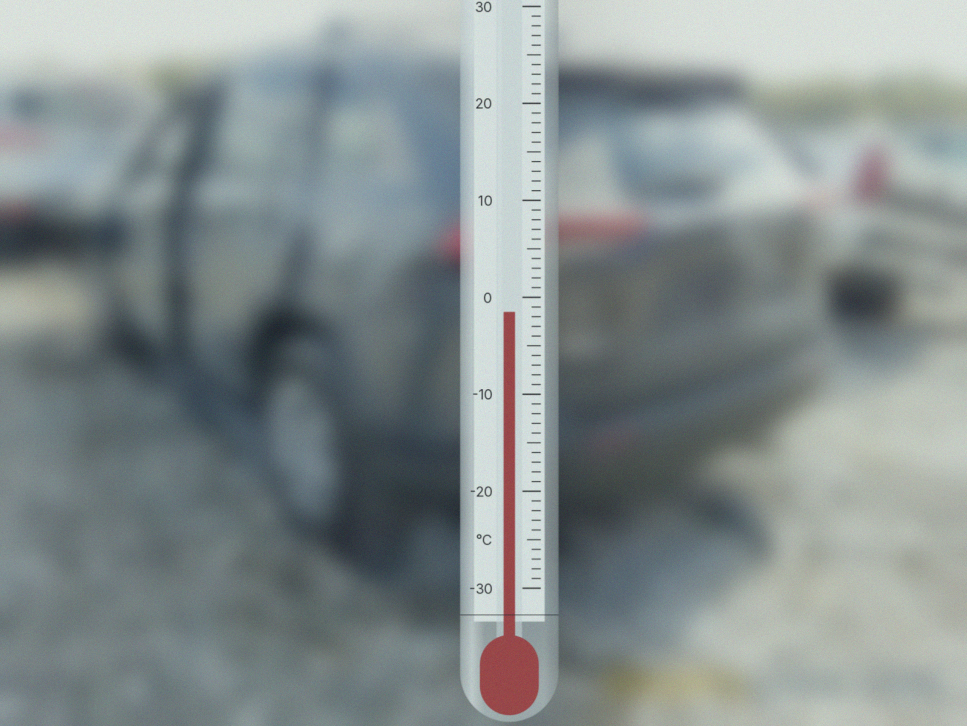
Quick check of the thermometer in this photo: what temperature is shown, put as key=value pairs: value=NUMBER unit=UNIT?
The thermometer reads value=-1.5 unit=°C
